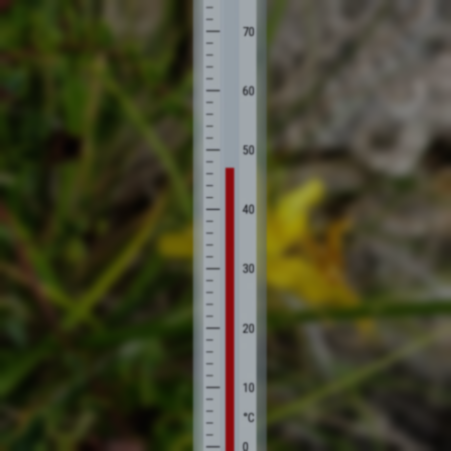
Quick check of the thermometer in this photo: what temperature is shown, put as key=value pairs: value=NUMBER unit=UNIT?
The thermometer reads value=47 unit=°C
